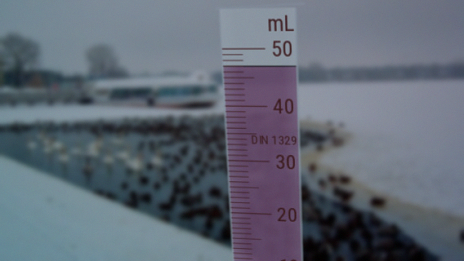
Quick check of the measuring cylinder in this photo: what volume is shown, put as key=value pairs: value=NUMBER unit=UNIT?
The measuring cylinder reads value=47 unit=mL
